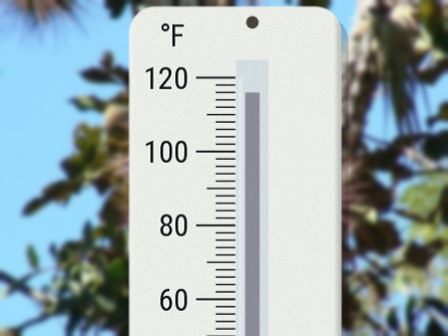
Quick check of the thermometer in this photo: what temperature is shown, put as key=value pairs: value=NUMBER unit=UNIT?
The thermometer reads value=116 unit=°F
